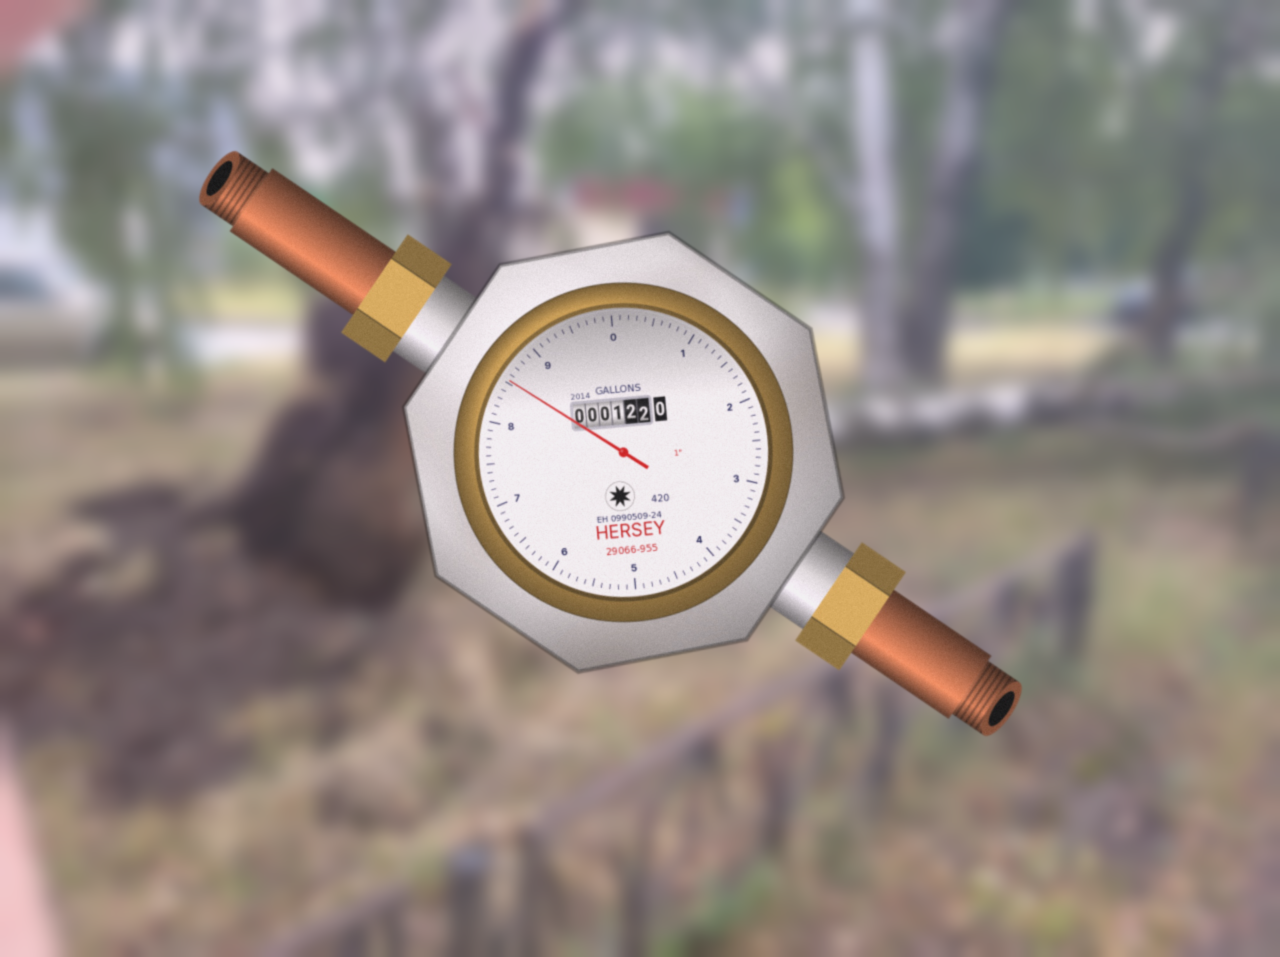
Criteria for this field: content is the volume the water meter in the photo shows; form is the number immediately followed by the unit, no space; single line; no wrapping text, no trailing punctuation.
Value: 1218.5gal
